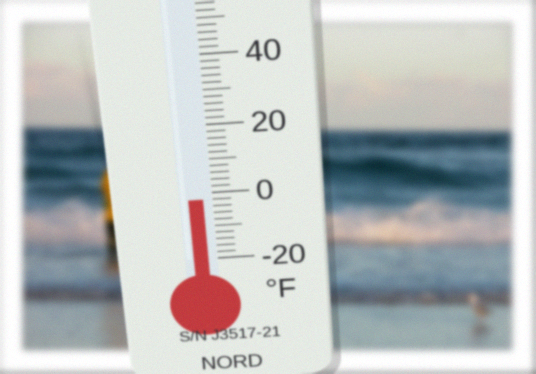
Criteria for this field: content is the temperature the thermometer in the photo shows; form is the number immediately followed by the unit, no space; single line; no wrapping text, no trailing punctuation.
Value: -2°F
